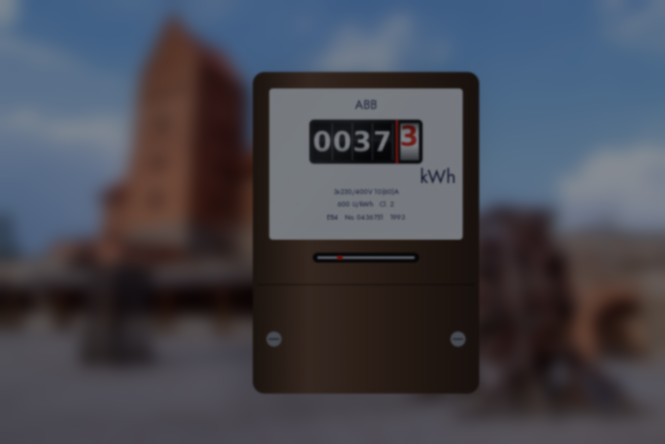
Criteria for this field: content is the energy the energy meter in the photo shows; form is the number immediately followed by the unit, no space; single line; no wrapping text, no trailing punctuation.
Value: 37.3kWh
